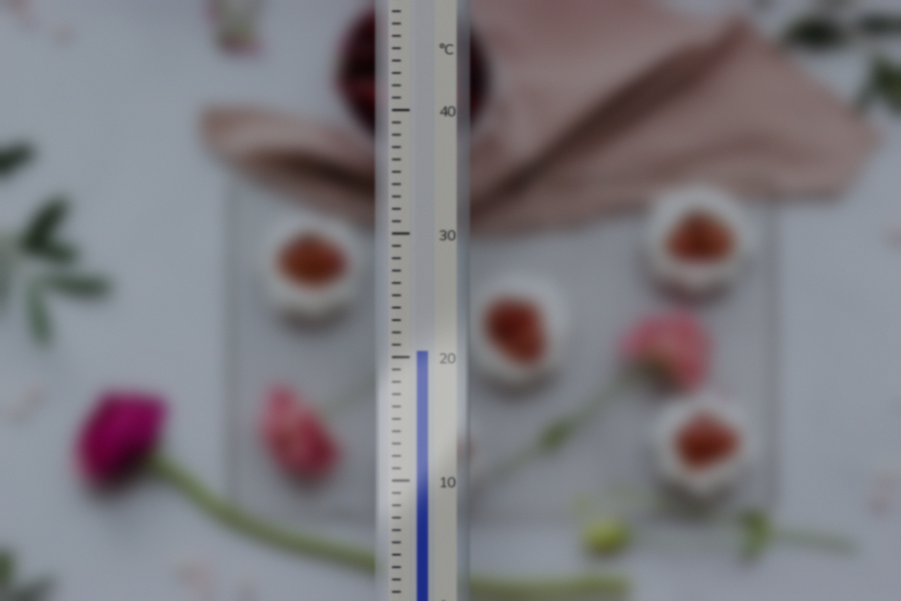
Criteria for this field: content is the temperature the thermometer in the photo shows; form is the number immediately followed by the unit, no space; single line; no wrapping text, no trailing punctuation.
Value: 20.5°C
